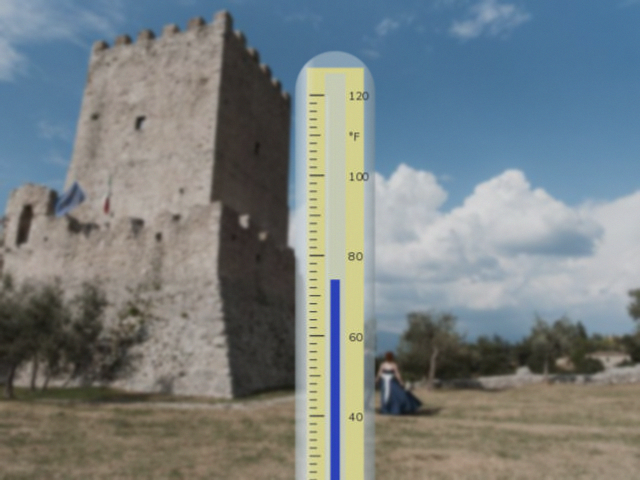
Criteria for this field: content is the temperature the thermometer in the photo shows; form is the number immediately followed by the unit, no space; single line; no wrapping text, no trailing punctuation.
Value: 74°F
